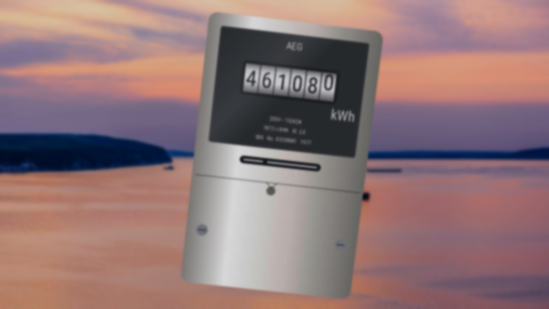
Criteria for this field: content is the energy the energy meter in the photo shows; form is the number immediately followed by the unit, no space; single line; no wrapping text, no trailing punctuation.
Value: 461080kWh
